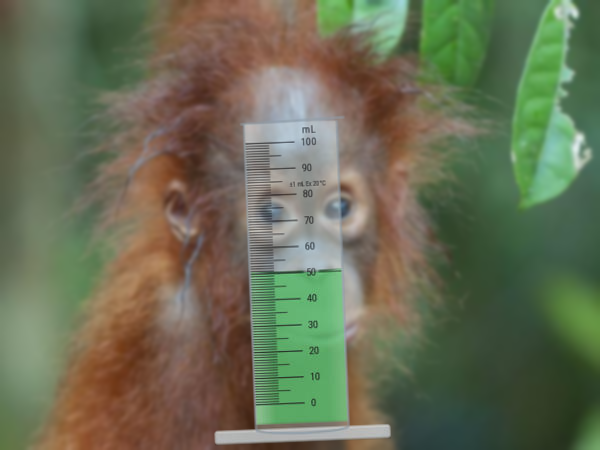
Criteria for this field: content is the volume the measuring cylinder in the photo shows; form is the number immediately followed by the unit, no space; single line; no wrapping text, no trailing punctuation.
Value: 50mL
